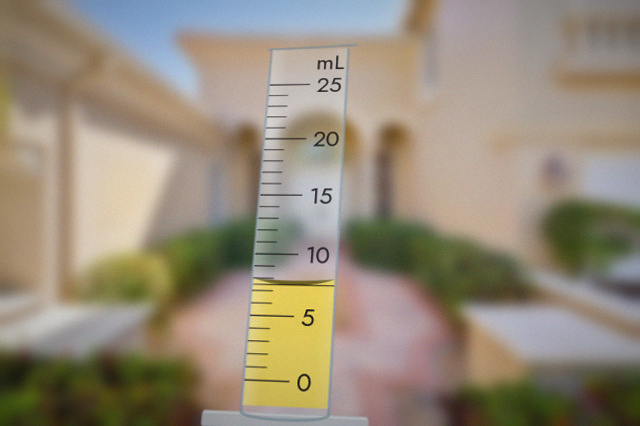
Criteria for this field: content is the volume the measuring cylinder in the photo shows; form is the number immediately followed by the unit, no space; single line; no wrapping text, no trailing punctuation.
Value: 7.5mL
